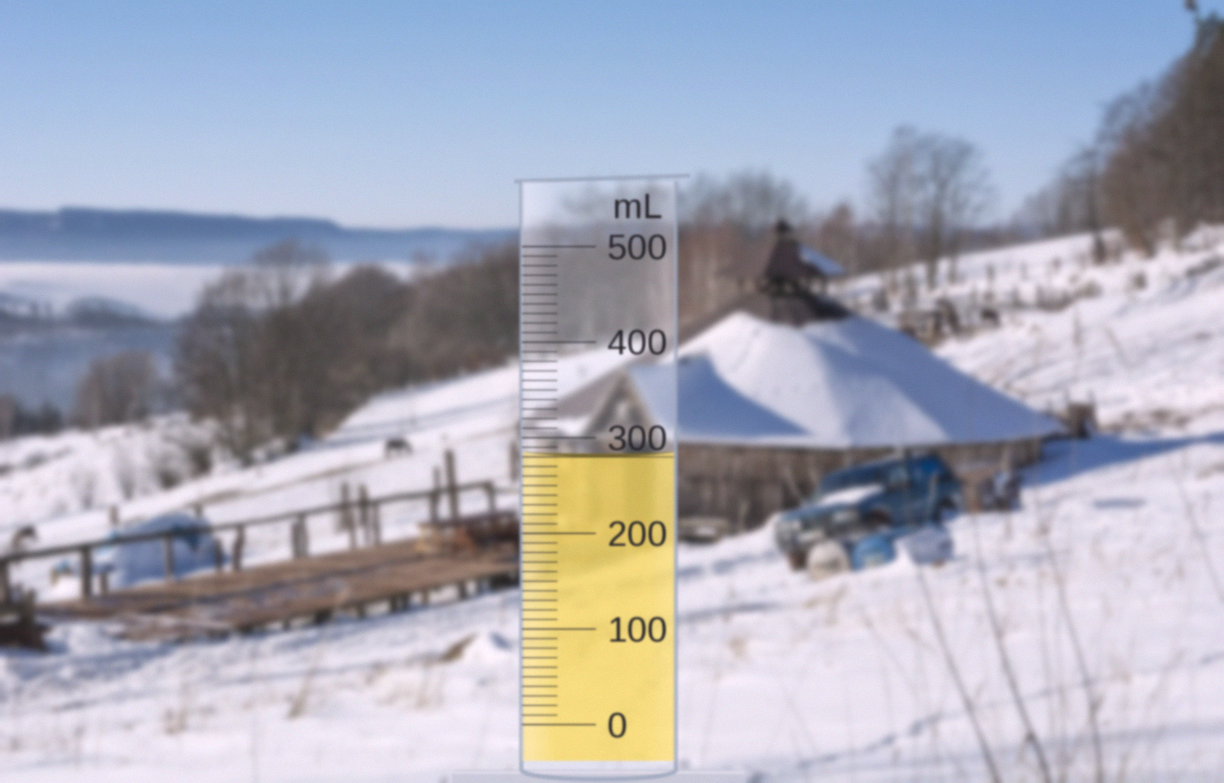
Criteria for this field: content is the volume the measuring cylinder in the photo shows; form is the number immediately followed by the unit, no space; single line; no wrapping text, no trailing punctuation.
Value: 280mL
